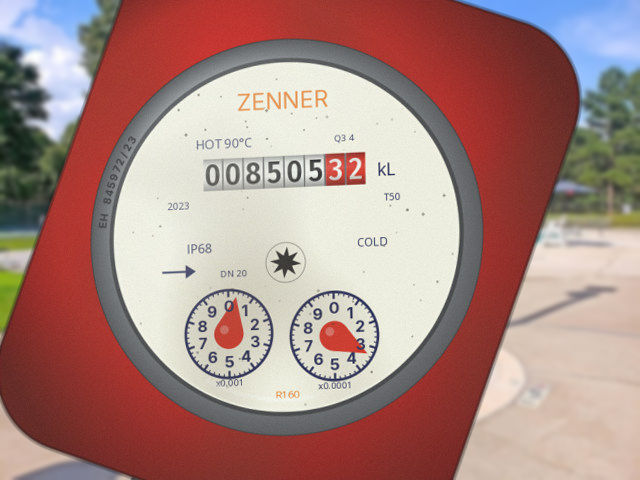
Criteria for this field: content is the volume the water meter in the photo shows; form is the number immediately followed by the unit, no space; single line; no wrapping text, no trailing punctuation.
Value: 8505.3203kL
